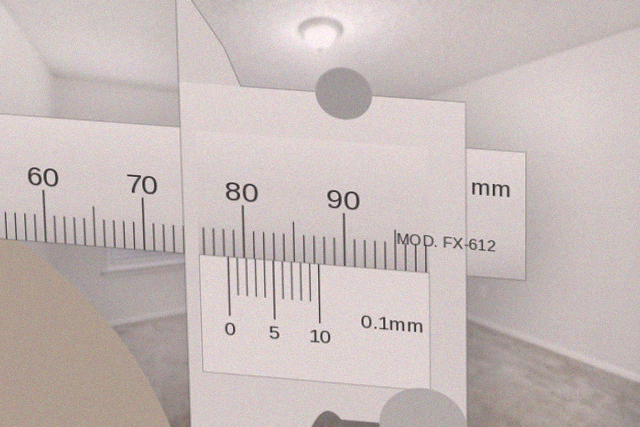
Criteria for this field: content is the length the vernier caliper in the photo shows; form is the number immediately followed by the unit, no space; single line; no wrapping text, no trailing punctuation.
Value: 78.4mm
